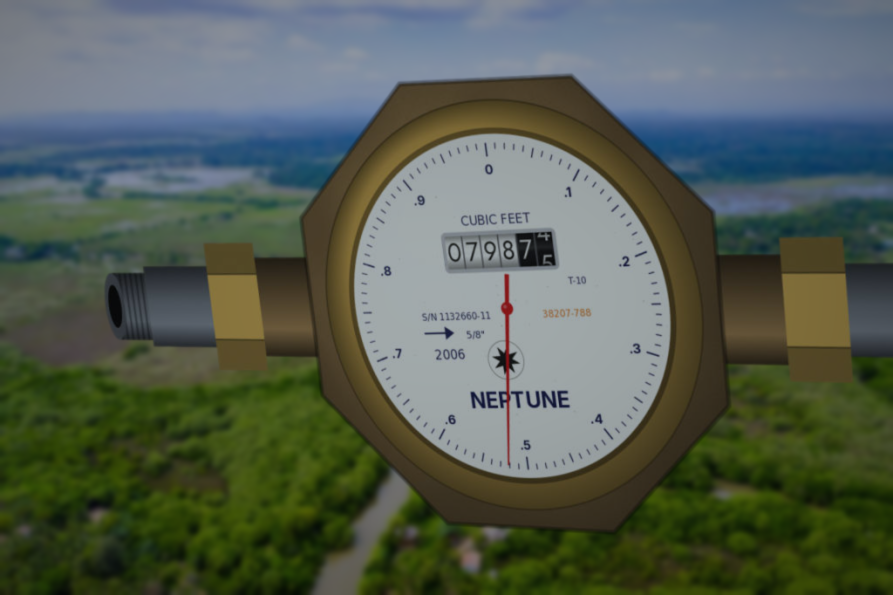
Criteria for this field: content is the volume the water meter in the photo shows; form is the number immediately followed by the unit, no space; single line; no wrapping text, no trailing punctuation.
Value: 79874.52ft³
